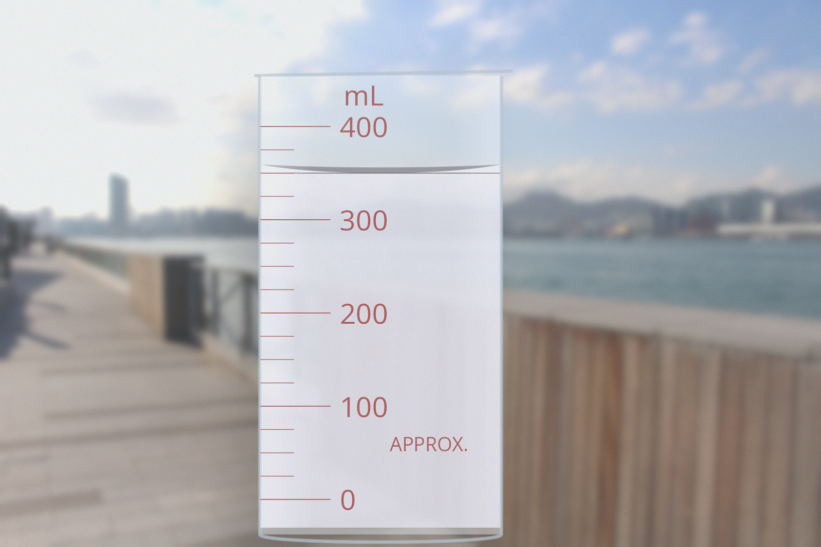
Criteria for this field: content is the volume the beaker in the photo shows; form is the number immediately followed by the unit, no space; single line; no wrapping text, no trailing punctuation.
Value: 350mL
